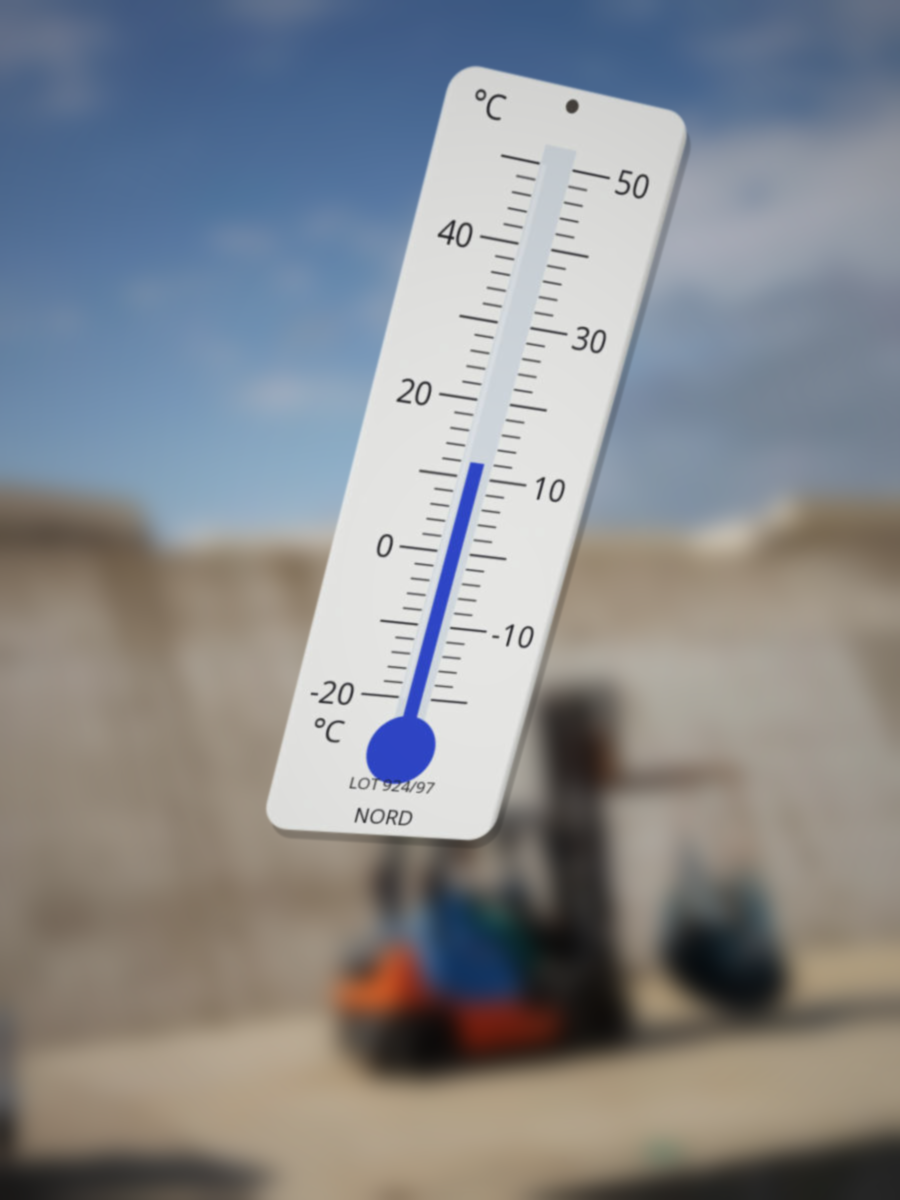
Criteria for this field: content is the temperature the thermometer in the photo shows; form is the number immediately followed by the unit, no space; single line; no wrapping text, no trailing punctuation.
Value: 12°C
